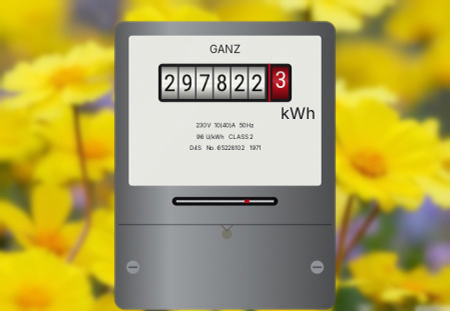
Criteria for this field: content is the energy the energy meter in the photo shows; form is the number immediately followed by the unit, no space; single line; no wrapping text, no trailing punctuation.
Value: 297822.3kWh
